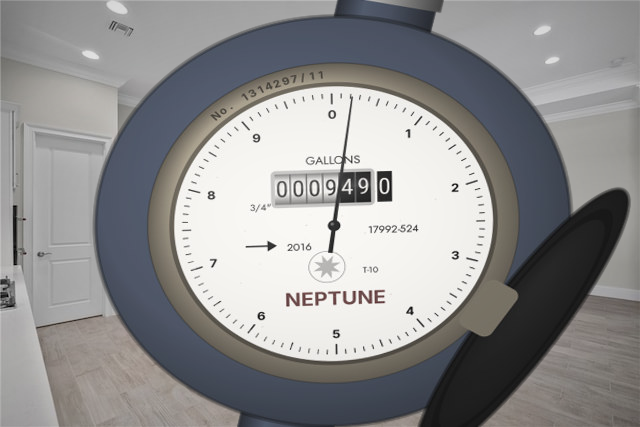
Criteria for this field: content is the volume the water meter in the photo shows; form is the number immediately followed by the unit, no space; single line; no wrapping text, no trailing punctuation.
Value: 9490.2gal
